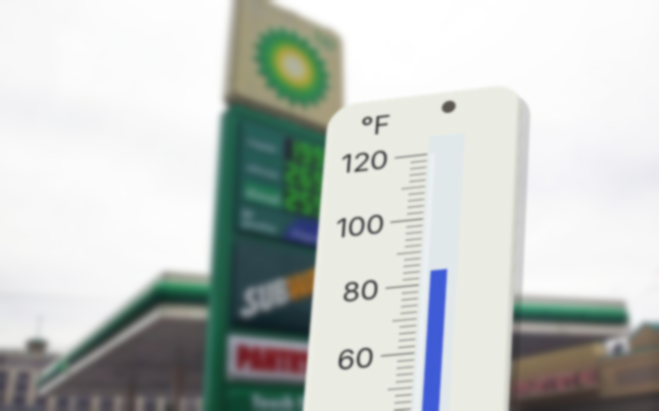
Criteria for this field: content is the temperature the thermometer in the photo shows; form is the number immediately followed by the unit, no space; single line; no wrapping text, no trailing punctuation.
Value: 84°F
